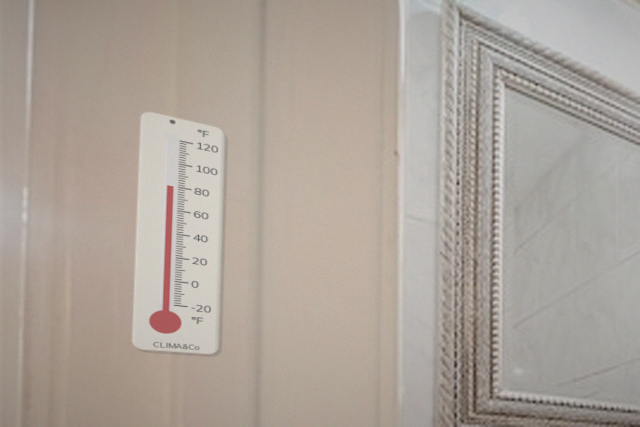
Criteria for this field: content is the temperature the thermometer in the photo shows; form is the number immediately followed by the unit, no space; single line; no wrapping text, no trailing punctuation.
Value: 80°F
